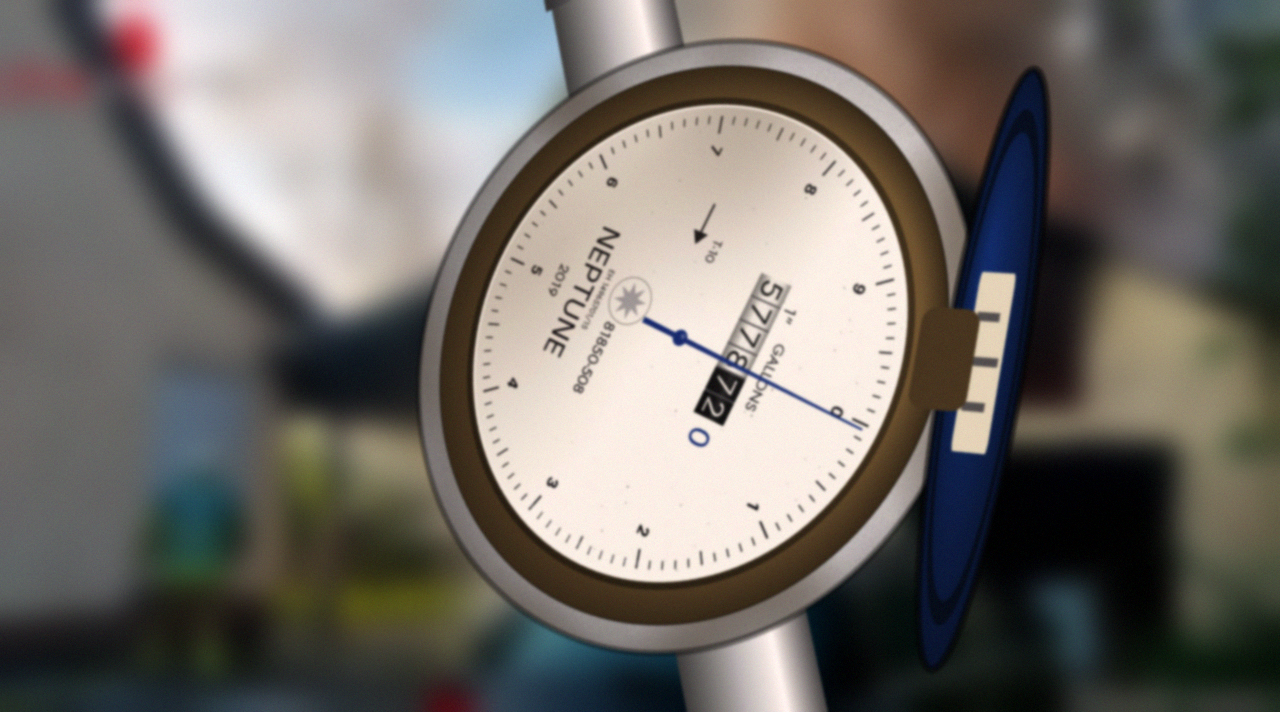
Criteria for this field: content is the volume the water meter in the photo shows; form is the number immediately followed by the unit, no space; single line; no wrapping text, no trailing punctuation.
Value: 5778720.0gal
